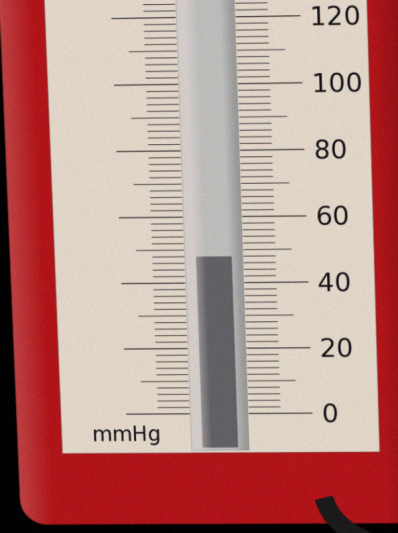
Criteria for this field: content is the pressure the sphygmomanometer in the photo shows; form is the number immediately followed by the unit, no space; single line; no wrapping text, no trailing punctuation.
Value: 48mmHg
